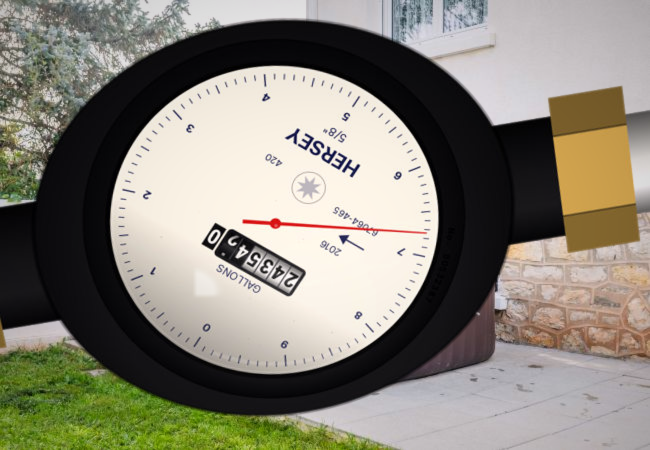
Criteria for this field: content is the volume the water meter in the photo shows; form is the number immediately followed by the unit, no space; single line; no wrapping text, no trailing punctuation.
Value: 2435416.7gal
